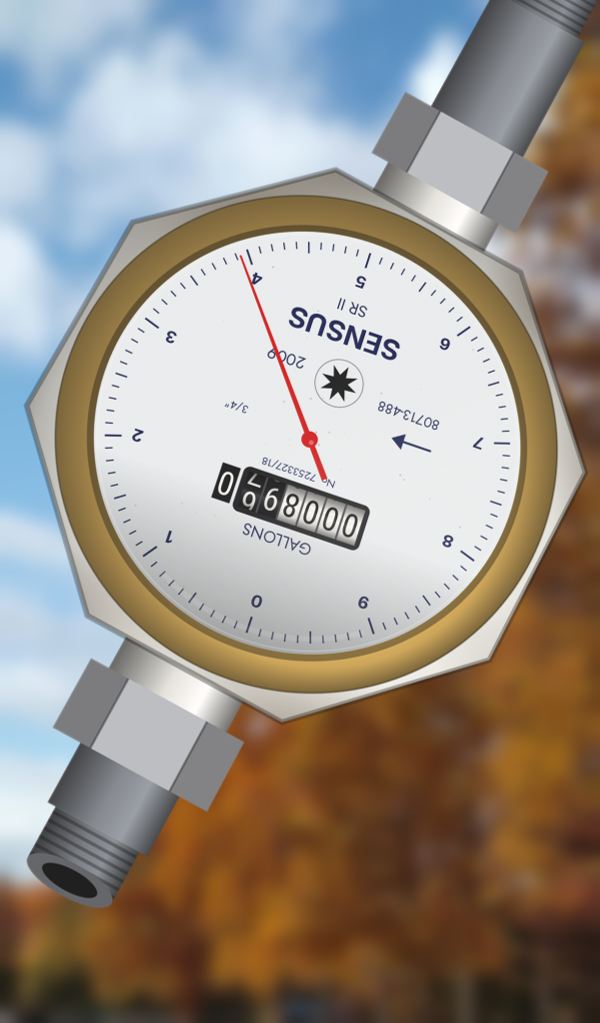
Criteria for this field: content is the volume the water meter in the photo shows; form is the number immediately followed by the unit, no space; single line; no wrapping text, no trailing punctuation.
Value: 8963.9gal
